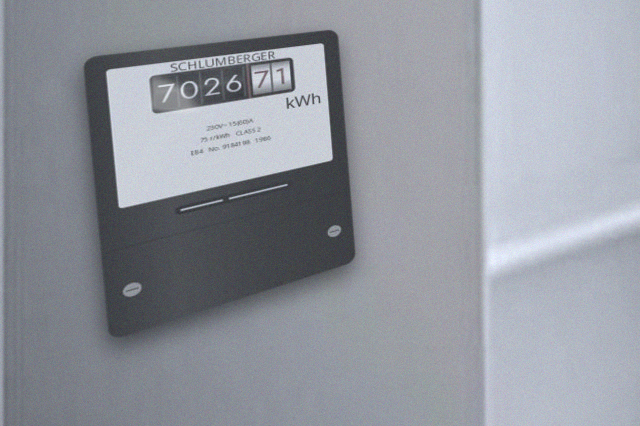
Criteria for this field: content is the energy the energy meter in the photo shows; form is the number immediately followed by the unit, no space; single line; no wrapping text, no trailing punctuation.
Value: 7026.71kWh
